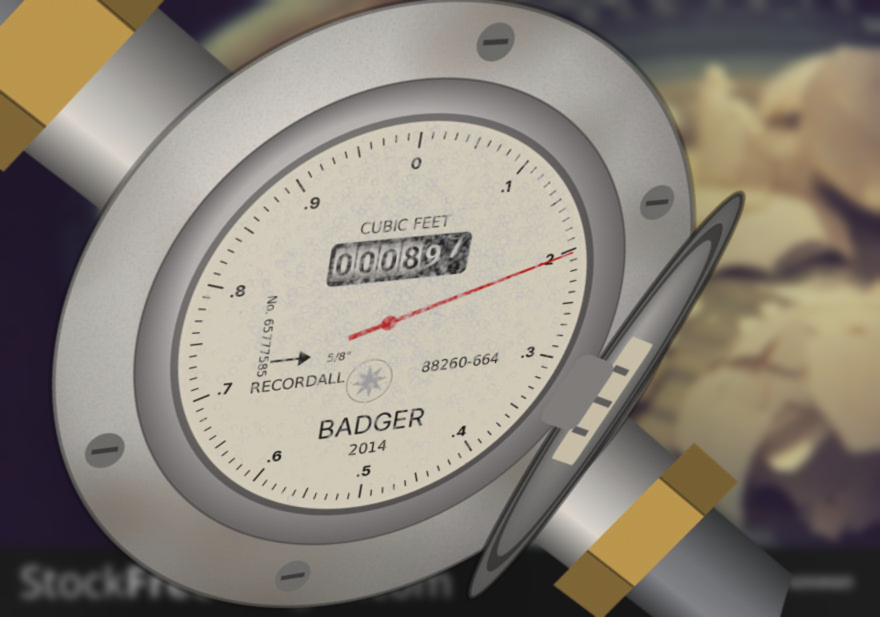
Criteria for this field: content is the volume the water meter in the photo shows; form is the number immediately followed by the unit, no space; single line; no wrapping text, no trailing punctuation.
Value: 897.20ft³
